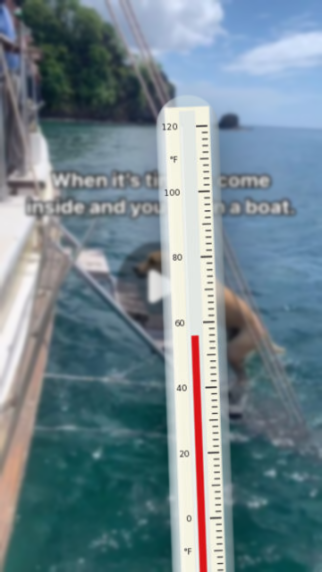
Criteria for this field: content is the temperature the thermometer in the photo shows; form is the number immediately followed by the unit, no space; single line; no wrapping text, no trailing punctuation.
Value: 56°F
